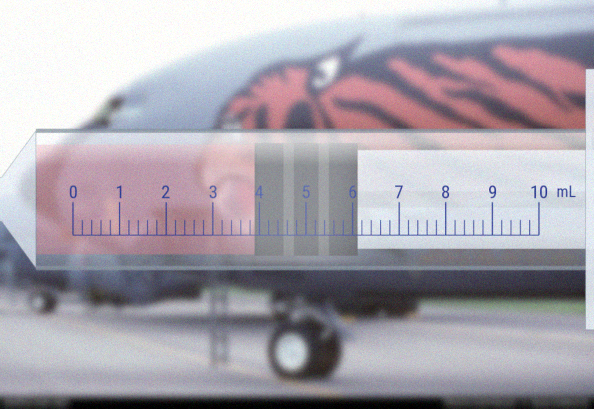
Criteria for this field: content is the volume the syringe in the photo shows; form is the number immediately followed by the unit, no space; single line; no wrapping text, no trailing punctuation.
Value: 3.9mL
